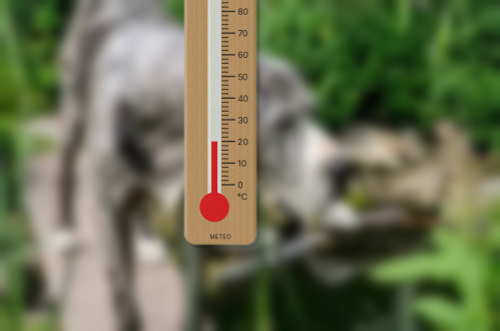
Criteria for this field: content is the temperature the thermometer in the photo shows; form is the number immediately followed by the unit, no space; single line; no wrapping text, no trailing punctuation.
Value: 20°C
